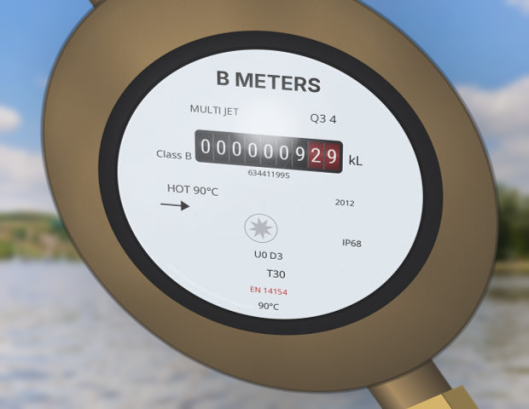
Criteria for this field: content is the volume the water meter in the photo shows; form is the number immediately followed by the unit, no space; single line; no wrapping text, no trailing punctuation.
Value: 9.29kL
